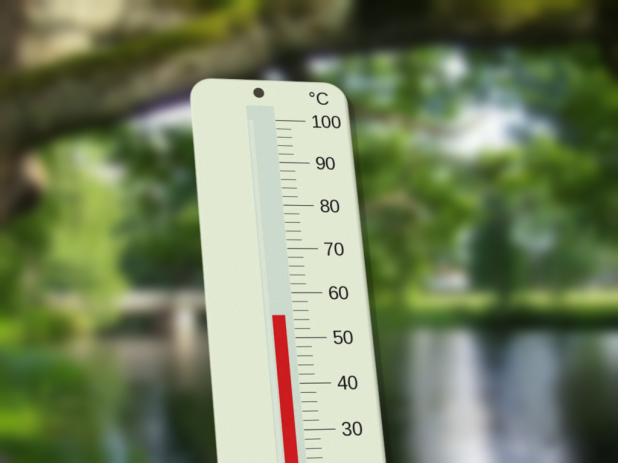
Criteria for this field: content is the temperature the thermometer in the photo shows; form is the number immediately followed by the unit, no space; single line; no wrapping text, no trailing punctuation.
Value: 55°C
